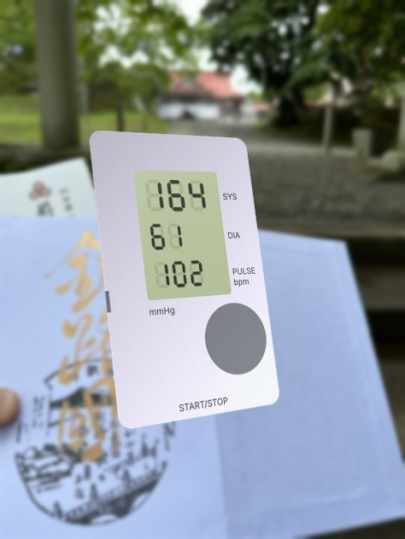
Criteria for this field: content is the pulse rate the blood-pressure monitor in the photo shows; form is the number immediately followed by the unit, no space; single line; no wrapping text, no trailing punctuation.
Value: 102bpm
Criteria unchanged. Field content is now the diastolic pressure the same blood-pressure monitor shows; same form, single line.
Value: 61mmHg
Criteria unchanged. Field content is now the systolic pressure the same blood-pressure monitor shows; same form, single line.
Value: 164mmHg
